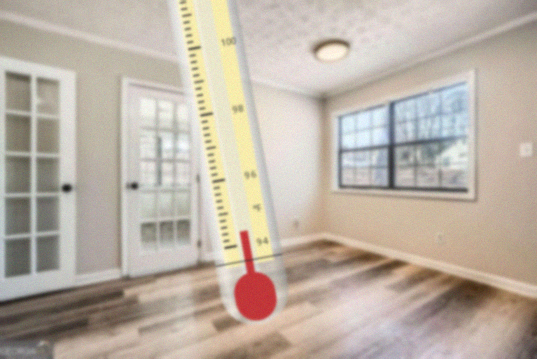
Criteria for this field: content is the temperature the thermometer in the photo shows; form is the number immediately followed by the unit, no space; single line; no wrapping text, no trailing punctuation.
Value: 94.4°F
